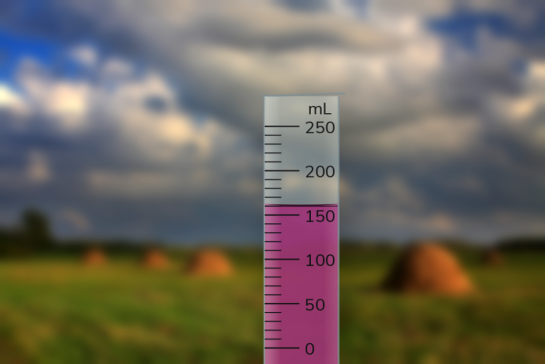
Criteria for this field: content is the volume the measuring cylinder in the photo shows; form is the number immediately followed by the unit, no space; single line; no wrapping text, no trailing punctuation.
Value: 160mL
